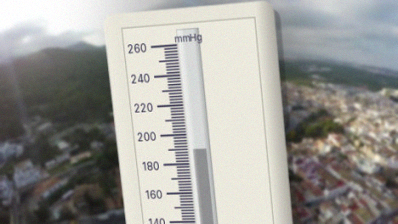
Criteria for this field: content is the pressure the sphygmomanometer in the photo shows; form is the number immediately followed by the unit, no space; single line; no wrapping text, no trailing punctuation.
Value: 190mmHg
